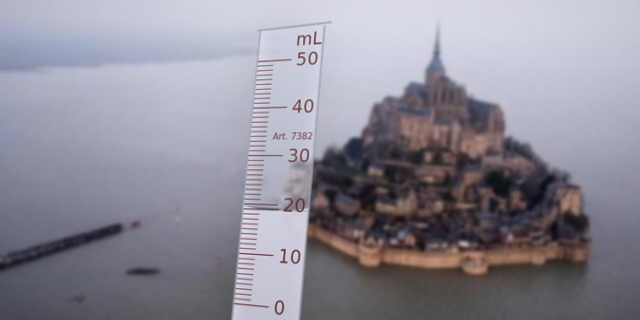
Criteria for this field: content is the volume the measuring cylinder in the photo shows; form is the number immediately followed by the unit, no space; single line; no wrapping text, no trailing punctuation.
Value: 19mL
